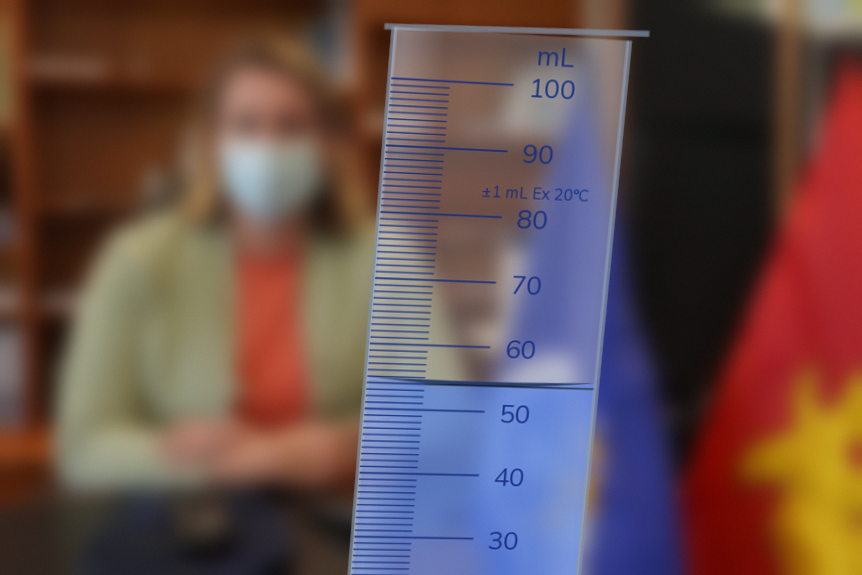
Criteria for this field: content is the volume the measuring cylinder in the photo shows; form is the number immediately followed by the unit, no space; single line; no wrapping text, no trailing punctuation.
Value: 54mL
